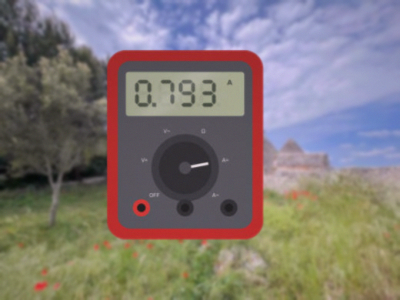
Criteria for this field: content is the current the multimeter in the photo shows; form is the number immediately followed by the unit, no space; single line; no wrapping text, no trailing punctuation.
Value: 0.793A
